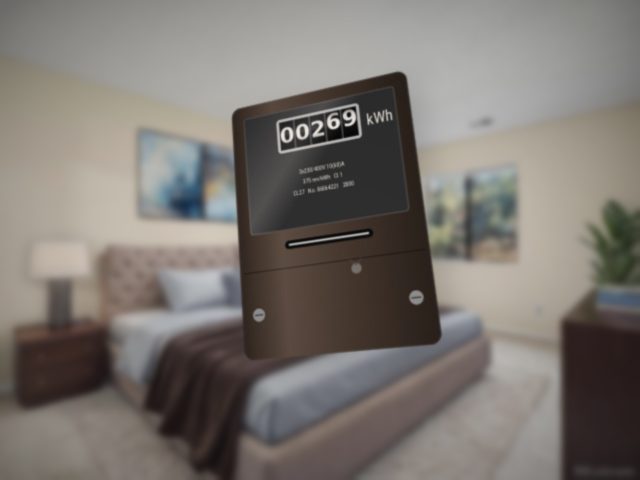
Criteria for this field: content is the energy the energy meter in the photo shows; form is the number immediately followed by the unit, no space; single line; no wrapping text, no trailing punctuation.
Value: 269kWh
